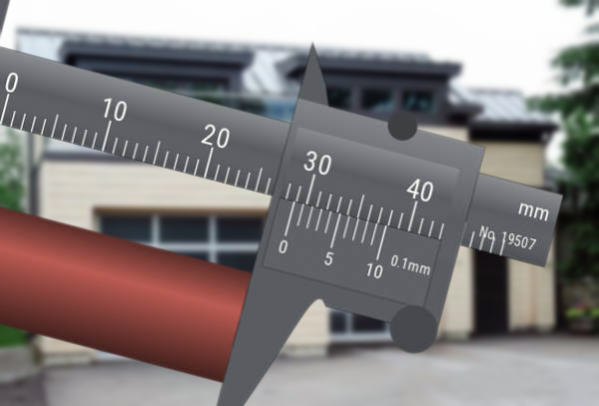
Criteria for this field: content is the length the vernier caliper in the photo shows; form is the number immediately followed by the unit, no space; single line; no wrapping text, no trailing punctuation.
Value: 28.8mm
